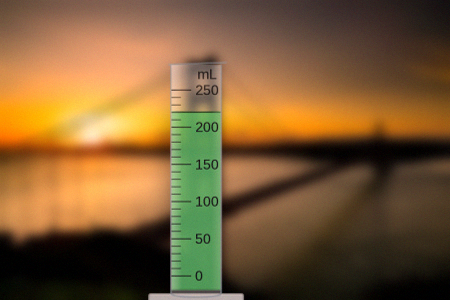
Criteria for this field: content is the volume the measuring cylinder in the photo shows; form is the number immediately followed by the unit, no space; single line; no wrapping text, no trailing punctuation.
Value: 220mL
